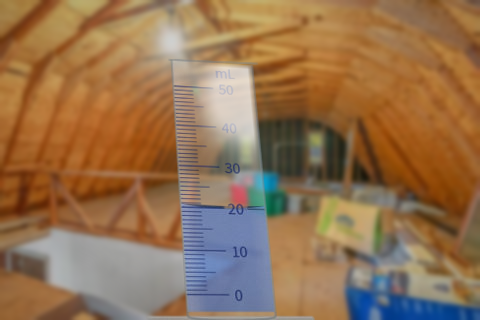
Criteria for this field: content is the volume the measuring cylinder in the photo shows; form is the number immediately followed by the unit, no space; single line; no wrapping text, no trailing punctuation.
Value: 20mL
